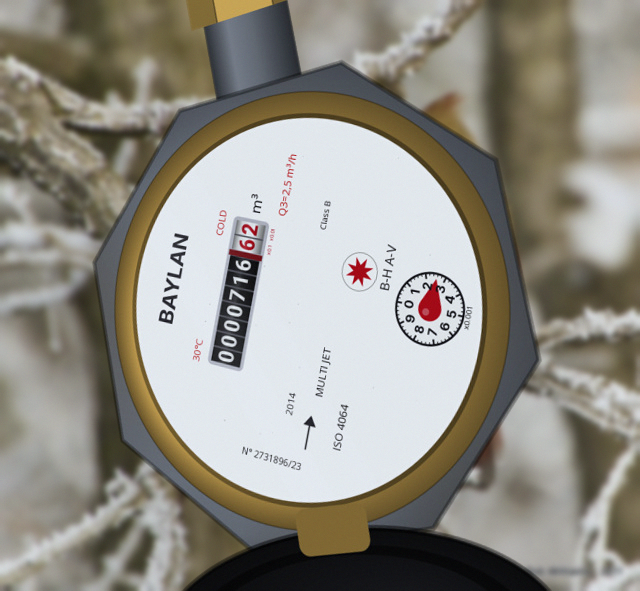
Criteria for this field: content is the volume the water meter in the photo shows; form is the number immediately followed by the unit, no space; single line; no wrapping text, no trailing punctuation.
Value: 716.622m³
